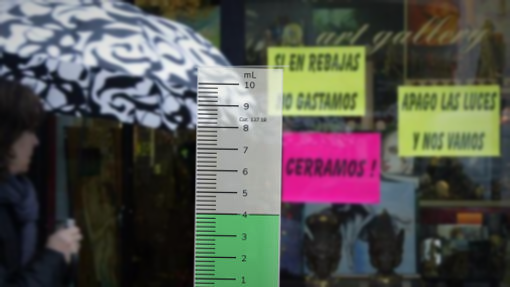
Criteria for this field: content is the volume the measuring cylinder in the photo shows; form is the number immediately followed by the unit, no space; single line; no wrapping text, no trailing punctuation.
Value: 4mL
